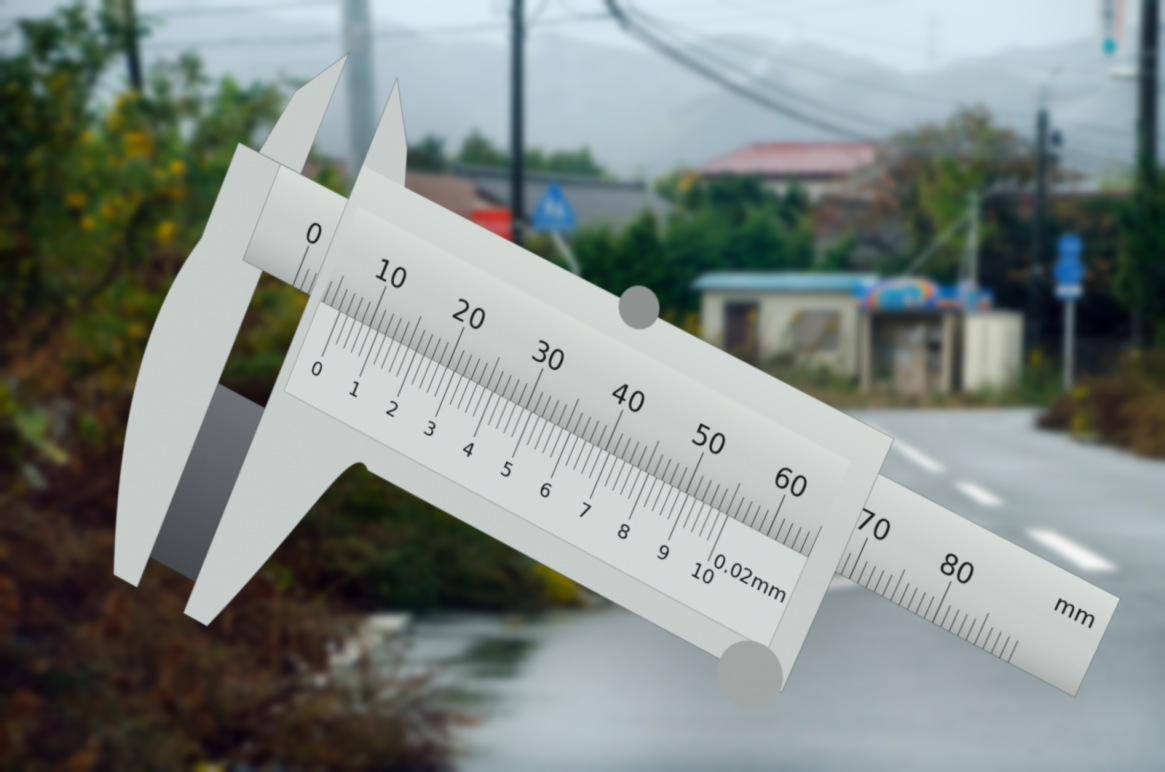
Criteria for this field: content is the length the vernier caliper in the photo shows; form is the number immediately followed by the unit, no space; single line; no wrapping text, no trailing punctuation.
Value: 6.2mm
